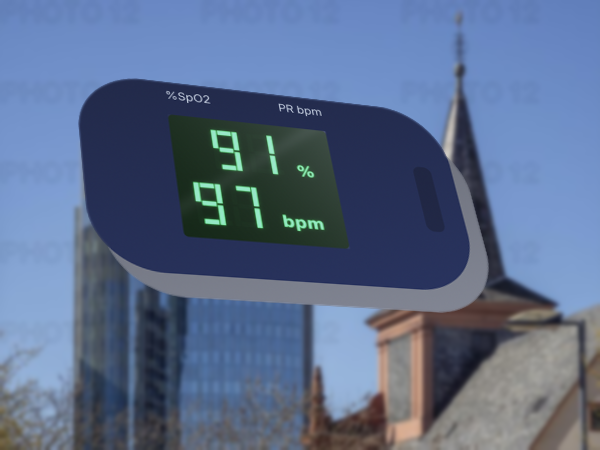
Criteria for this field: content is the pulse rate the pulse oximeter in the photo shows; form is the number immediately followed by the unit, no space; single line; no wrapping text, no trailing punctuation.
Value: 97bpm
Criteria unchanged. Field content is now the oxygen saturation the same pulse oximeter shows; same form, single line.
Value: 91%
